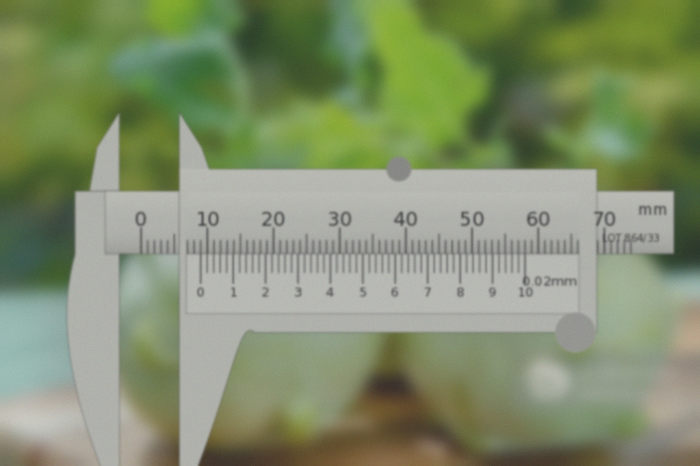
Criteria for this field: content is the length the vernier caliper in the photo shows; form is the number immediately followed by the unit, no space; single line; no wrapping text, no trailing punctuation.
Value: 9.0mm
